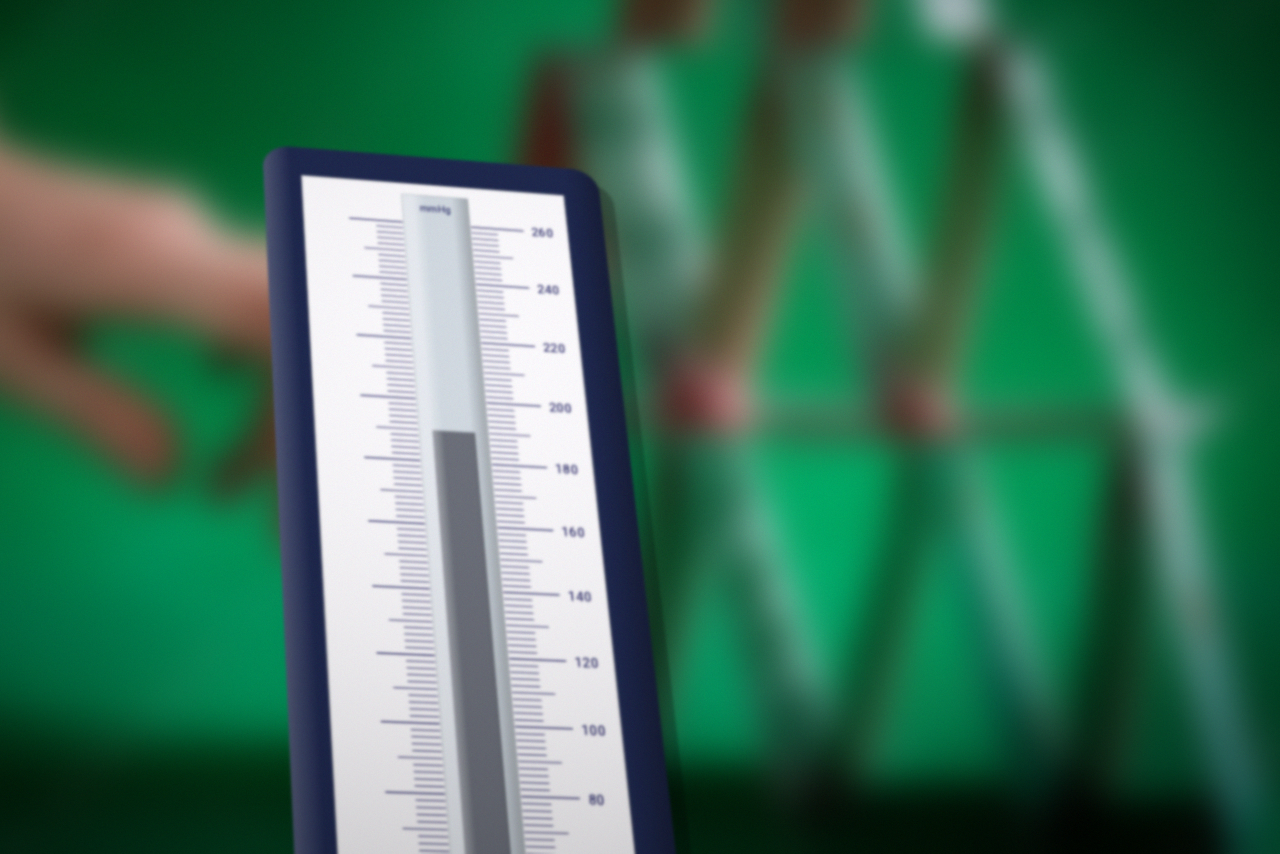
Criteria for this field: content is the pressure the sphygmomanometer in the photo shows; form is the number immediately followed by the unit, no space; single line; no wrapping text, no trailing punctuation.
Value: 190mmHg
